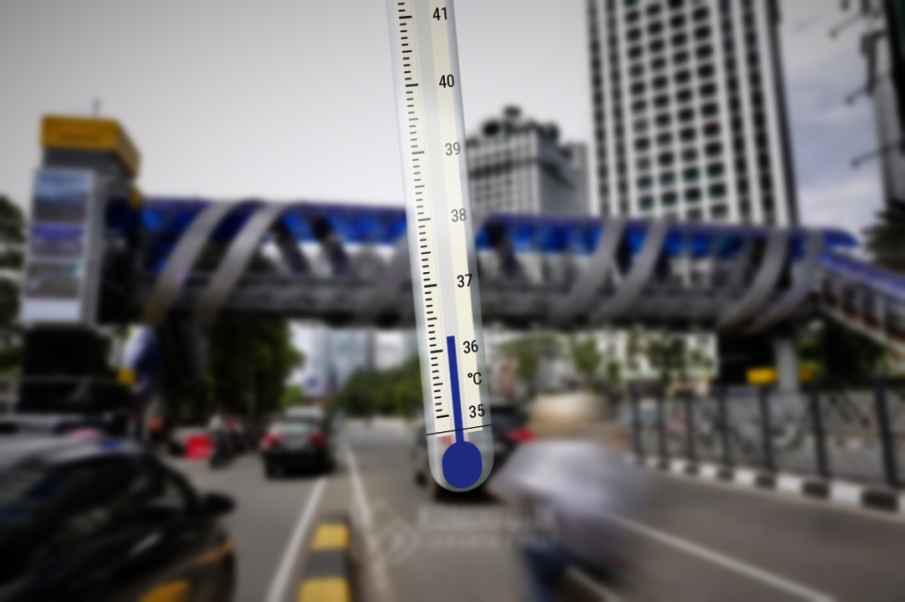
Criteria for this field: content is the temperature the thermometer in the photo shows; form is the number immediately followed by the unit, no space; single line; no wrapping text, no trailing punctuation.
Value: 36.2°C
